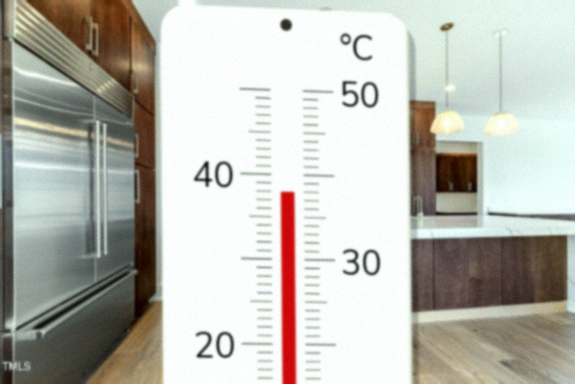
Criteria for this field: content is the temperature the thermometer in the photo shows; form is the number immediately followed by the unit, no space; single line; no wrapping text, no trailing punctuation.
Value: 38°C
